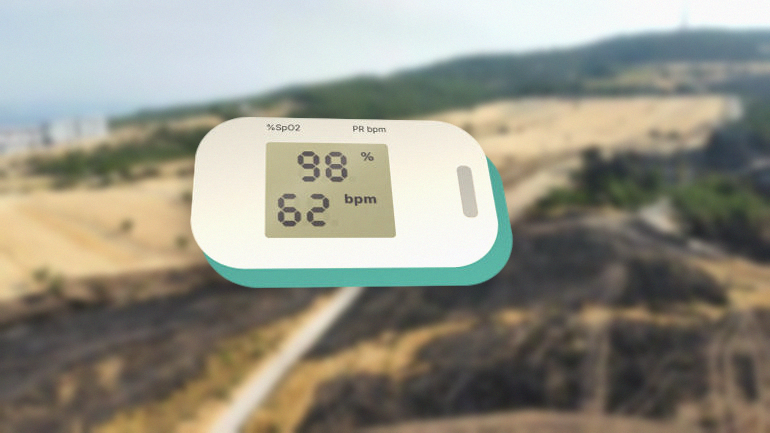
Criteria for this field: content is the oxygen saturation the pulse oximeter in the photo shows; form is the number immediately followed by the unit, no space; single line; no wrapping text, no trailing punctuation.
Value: 98%
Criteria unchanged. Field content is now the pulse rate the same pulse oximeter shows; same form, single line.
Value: 62bpm
